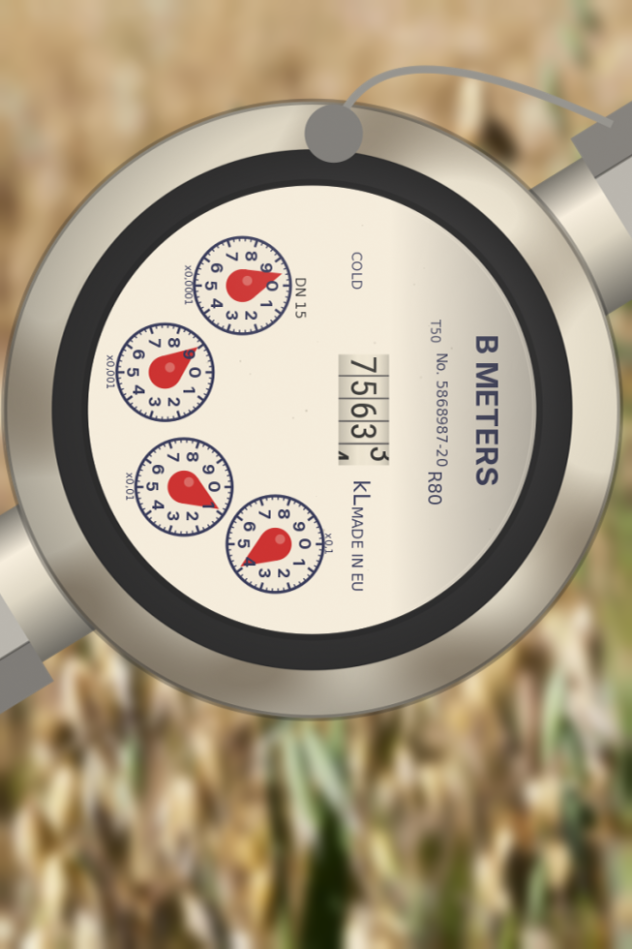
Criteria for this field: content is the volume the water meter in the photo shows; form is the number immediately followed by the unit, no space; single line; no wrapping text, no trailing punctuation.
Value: 75633.4089kL
